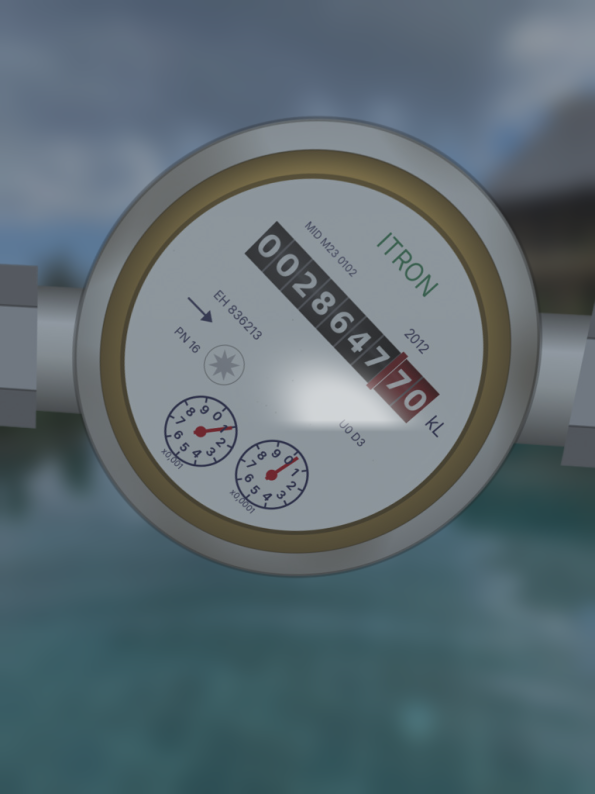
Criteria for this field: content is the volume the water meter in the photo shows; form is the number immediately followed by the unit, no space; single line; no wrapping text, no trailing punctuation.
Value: 28647.7010kL
